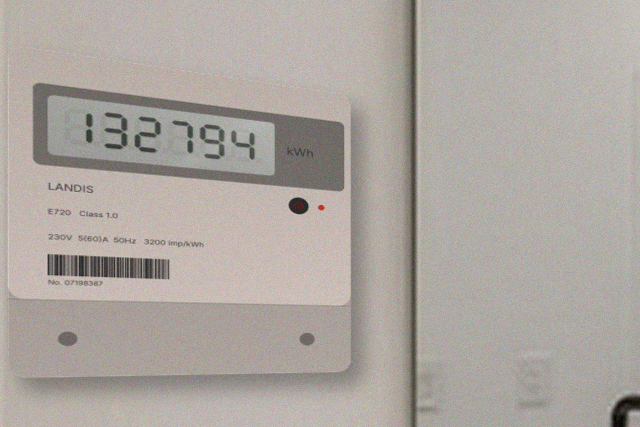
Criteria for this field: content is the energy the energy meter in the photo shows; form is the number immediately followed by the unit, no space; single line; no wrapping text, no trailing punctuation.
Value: 132794kWh
